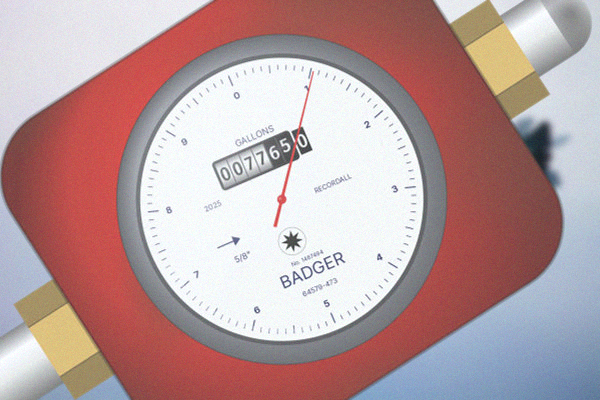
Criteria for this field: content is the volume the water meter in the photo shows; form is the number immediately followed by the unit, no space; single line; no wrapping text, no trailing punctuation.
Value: 77651.0gal
